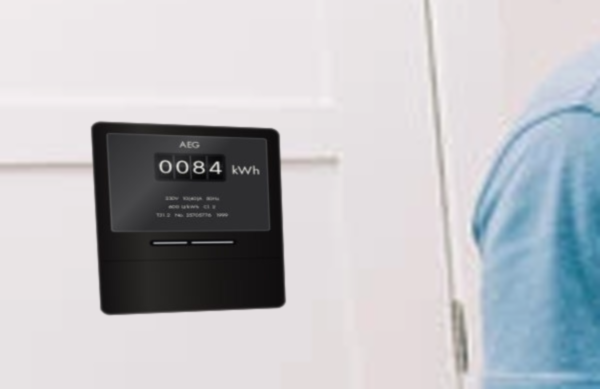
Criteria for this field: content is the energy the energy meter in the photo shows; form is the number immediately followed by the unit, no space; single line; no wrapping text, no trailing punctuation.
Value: 84kWh
